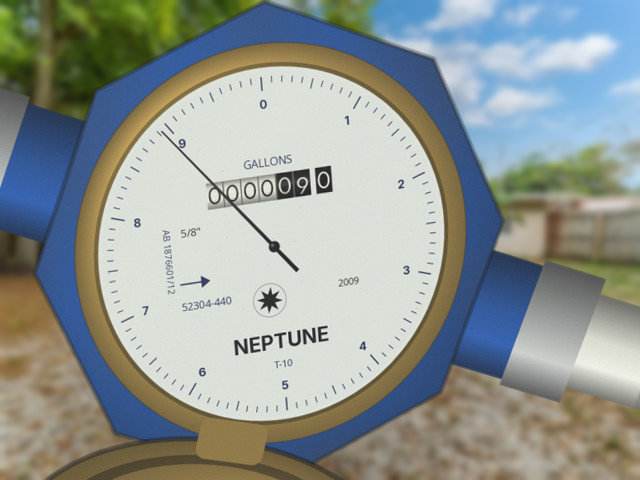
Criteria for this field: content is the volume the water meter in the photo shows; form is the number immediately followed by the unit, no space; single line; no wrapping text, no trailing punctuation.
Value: 88.9gal
